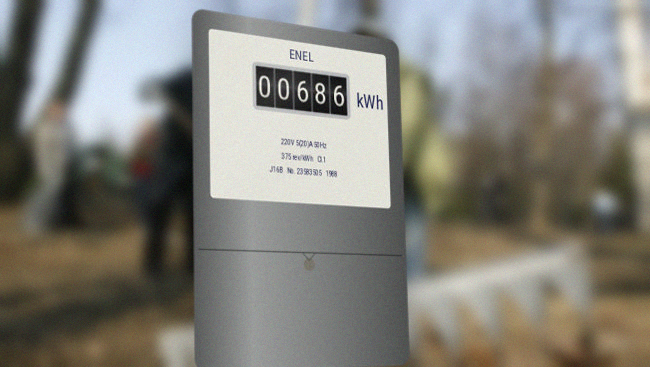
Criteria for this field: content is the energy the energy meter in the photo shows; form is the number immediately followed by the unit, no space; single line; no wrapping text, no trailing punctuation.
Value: 686kWh
